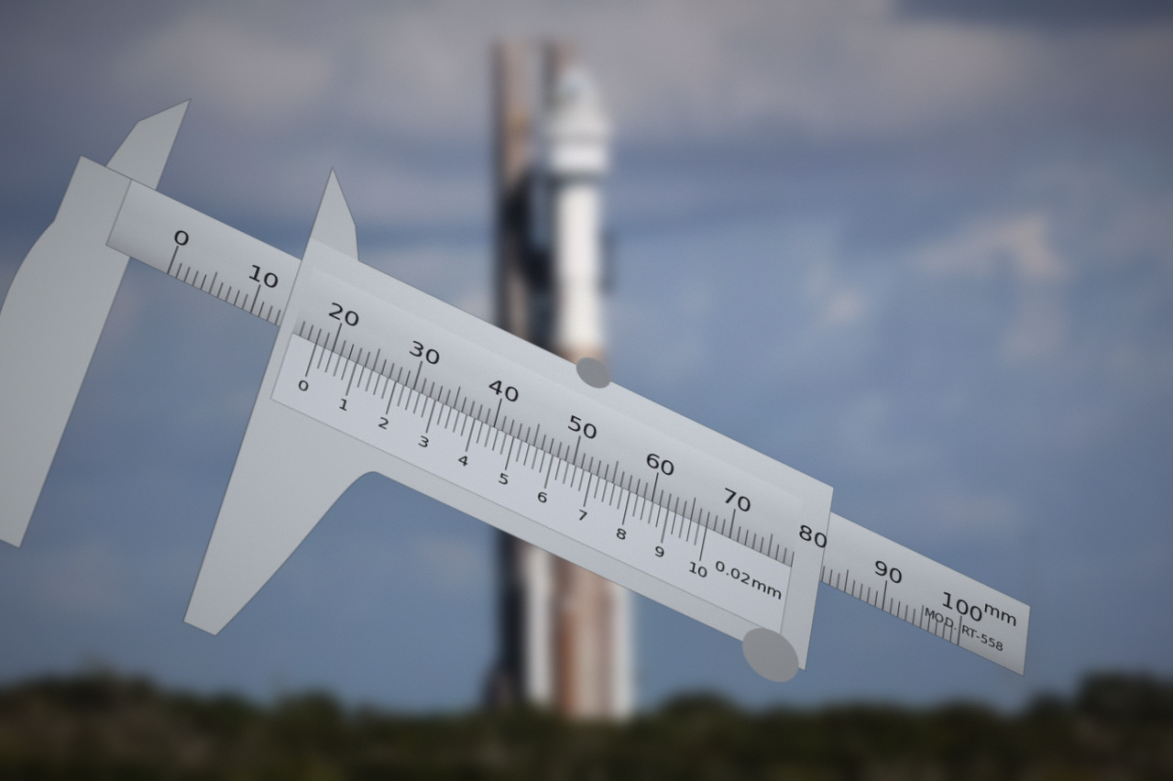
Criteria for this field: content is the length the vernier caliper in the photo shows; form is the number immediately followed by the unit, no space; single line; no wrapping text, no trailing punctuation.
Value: 18.0mm
